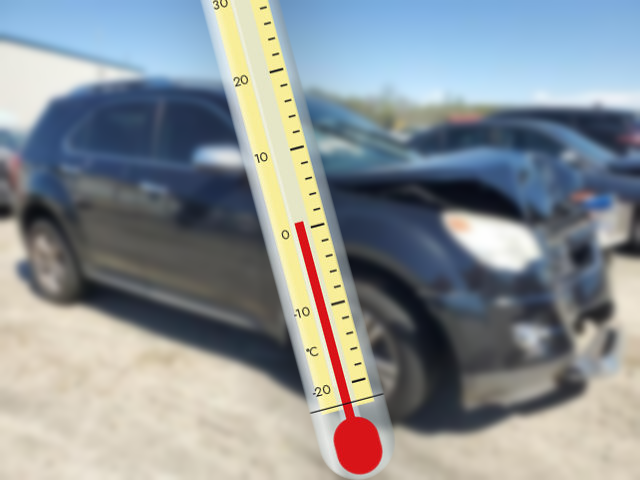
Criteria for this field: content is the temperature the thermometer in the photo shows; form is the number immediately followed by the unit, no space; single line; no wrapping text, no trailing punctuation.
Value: 1°C
